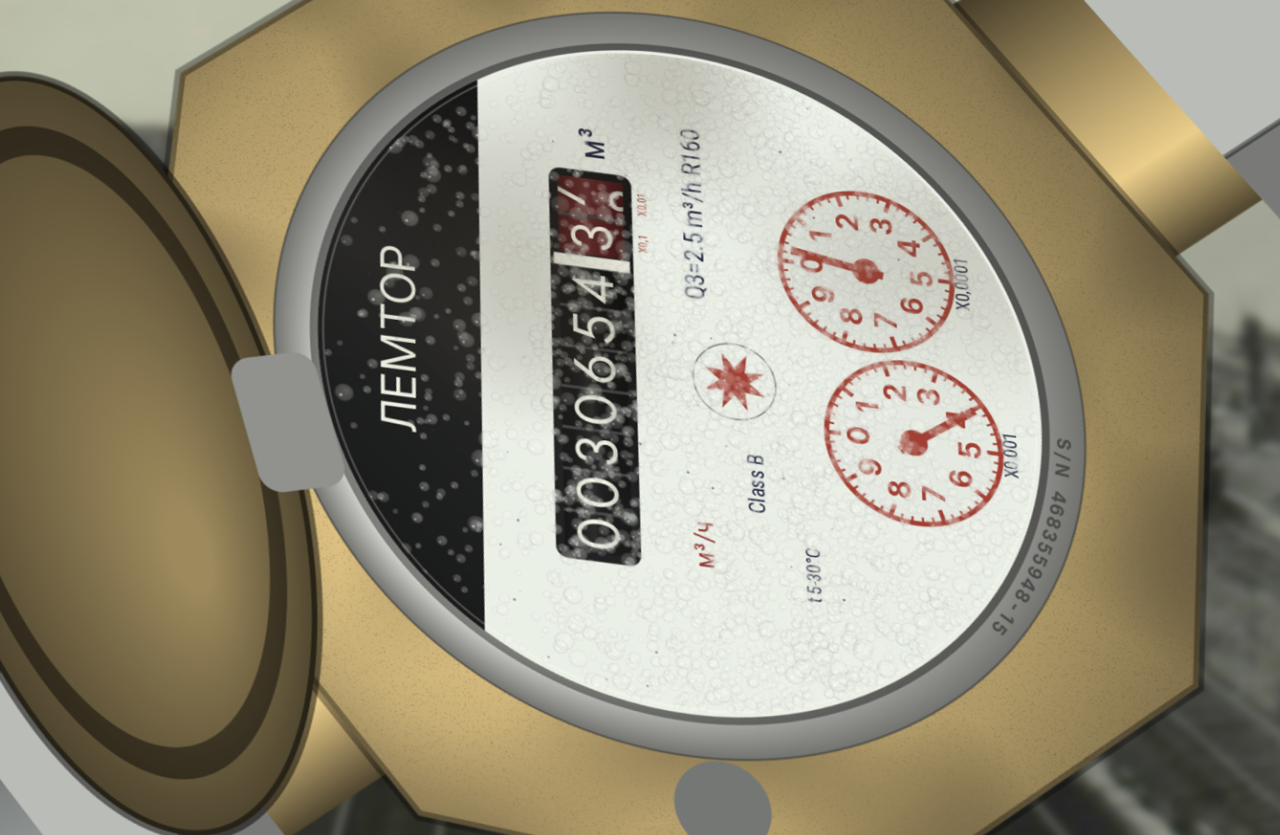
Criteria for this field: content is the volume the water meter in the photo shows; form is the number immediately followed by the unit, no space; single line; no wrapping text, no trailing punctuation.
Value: 30654.3740m³
